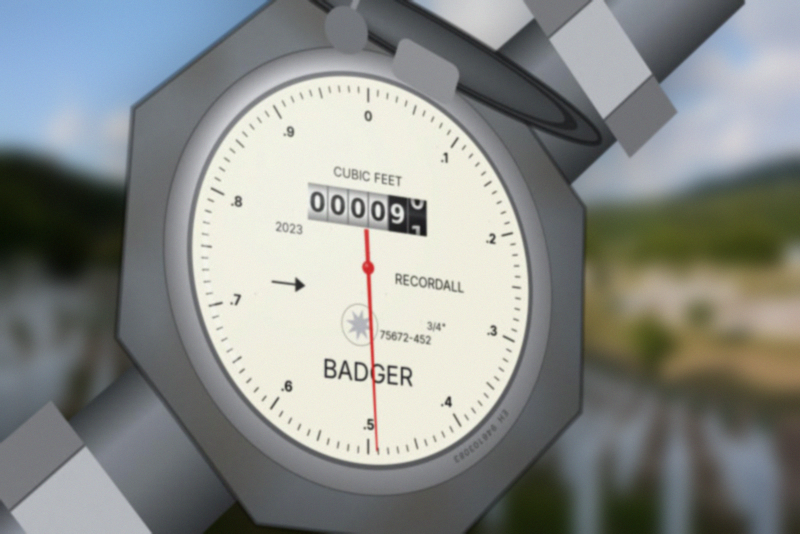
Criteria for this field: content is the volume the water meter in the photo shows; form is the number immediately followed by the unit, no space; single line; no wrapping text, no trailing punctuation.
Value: 90.49ft³
